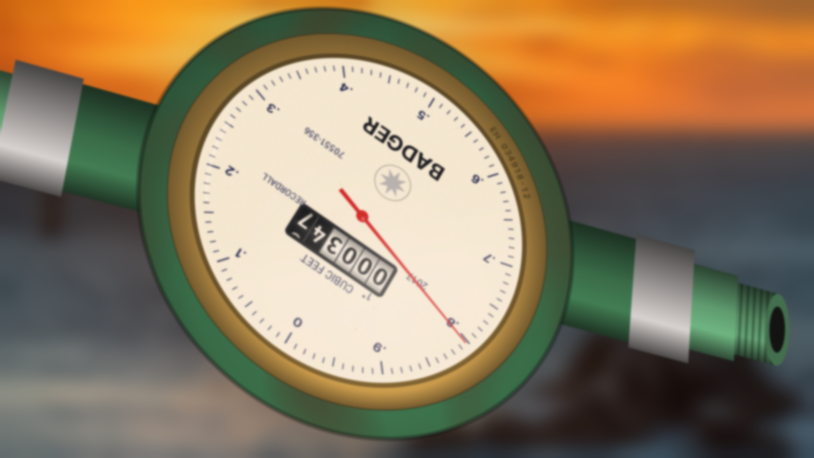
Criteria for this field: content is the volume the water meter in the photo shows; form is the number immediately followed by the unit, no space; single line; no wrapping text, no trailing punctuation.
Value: 346.80ft³
